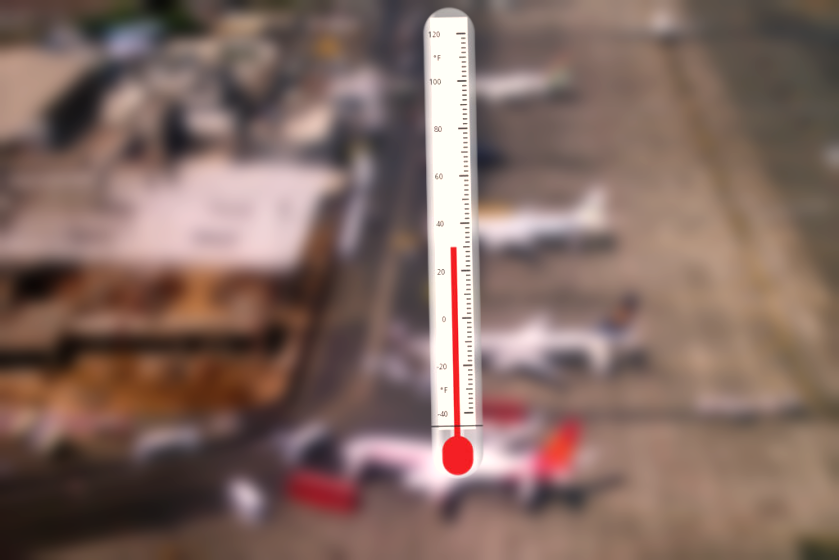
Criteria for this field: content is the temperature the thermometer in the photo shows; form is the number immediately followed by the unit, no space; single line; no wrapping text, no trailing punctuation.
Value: 30°F
